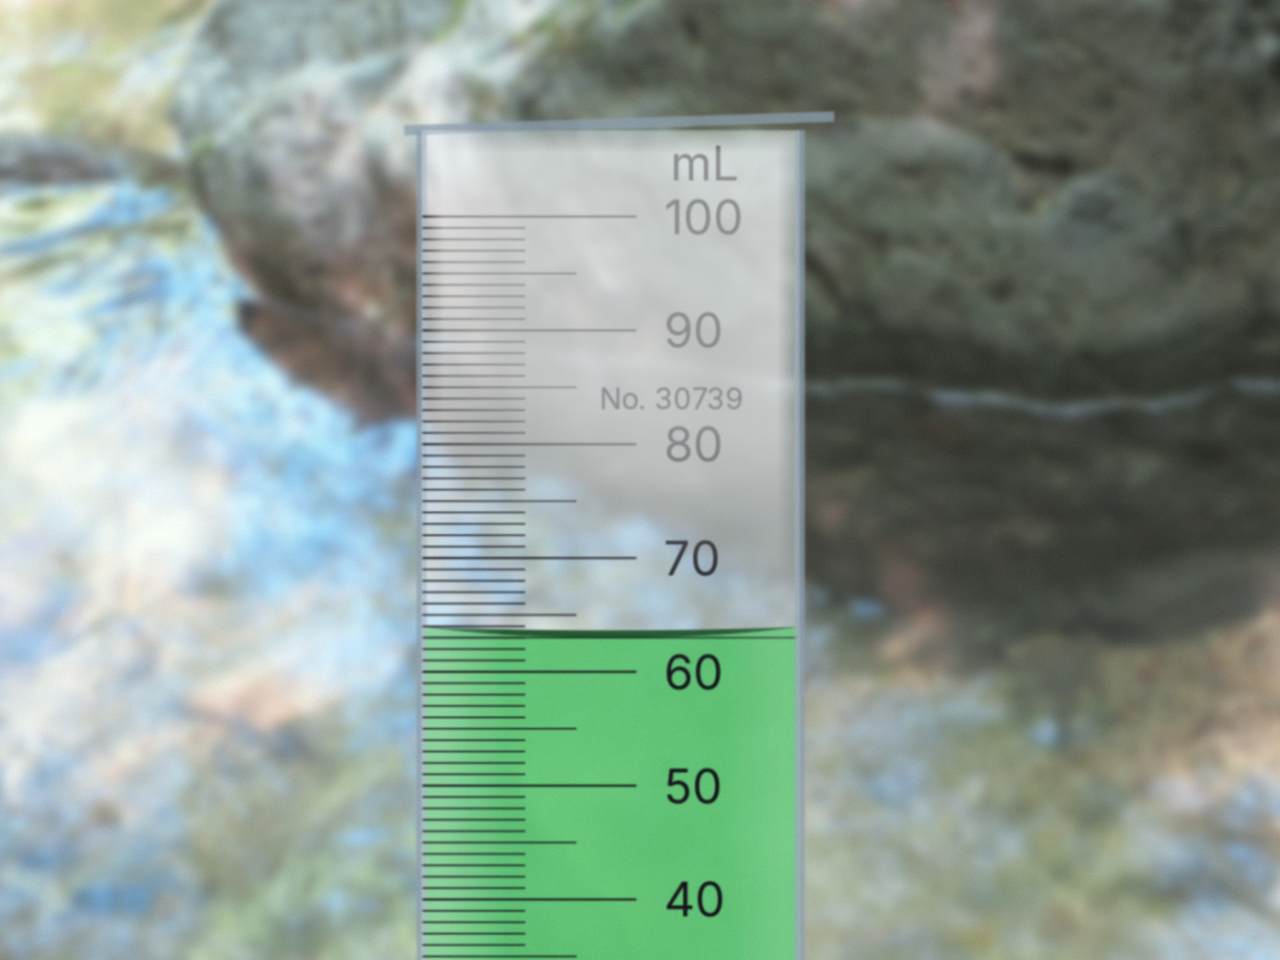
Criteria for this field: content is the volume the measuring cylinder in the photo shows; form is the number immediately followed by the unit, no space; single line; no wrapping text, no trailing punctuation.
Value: 63mL
